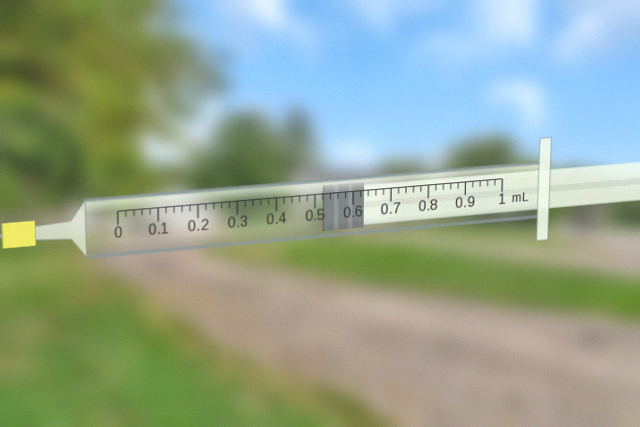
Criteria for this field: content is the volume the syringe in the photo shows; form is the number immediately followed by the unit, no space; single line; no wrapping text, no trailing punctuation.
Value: 0.52mL
